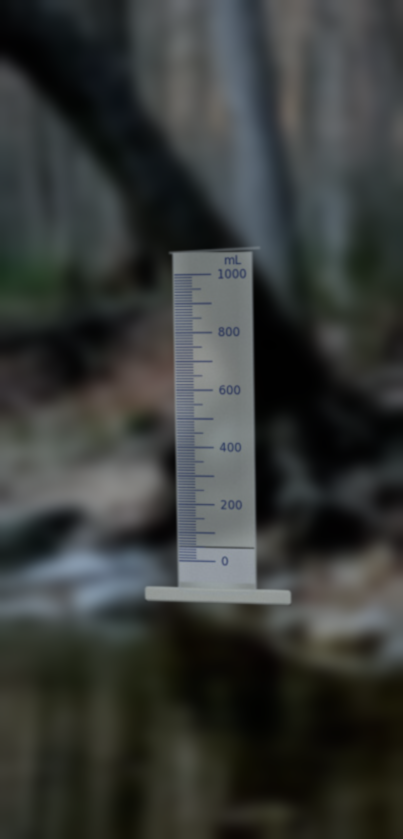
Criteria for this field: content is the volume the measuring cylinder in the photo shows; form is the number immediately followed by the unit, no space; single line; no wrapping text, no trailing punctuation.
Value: 50mL
